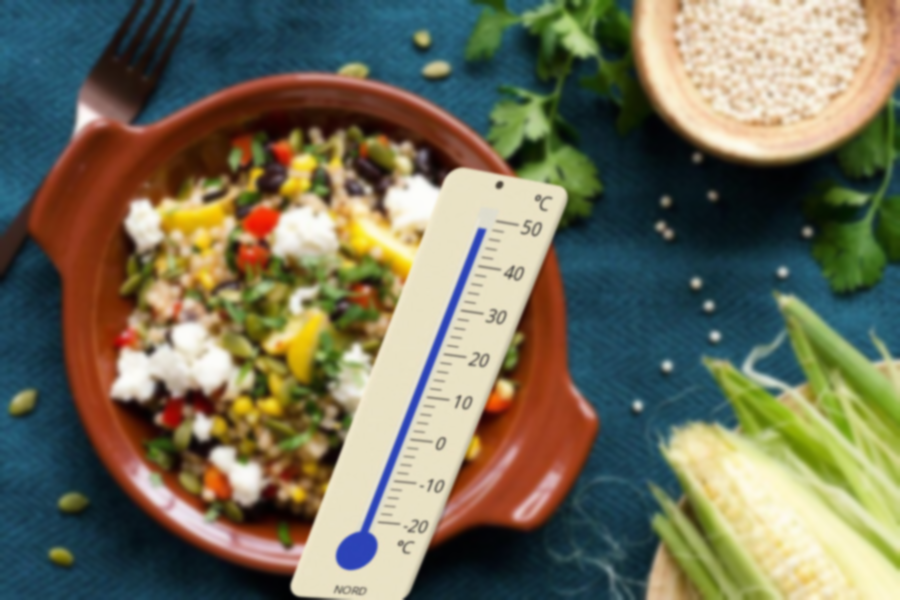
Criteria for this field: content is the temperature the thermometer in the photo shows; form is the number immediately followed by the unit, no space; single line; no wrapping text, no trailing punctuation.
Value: 48°C
